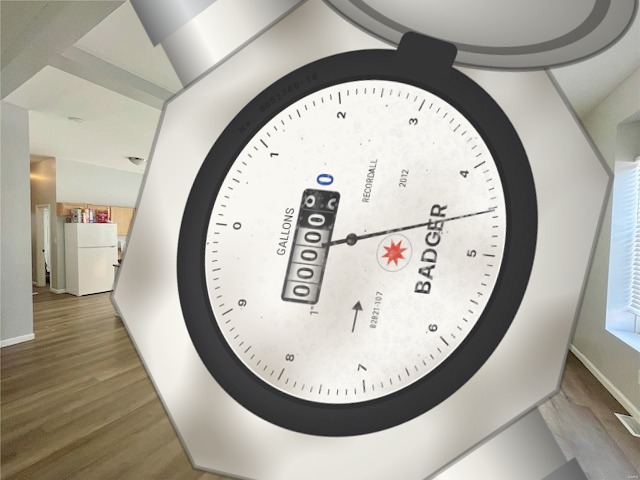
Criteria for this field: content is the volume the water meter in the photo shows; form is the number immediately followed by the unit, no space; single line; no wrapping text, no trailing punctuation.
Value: 84.5gal
